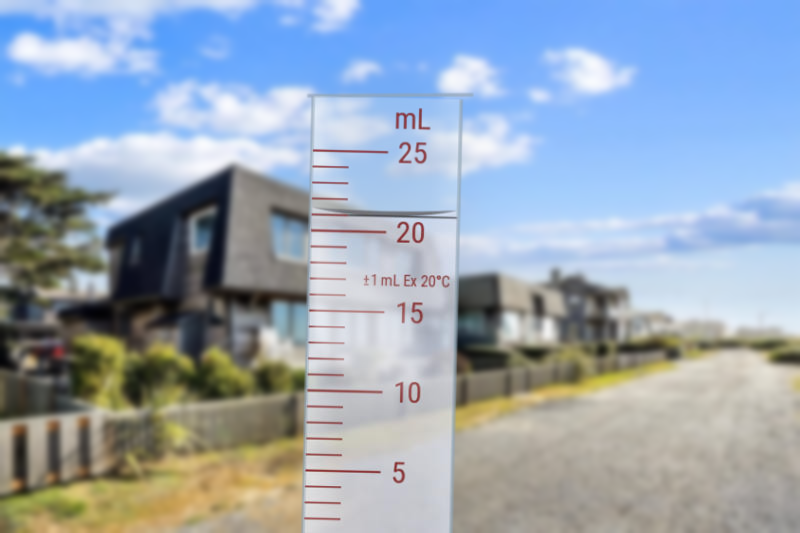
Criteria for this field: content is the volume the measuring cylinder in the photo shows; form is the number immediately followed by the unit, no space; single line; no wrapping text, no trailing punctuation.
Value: 21mL
